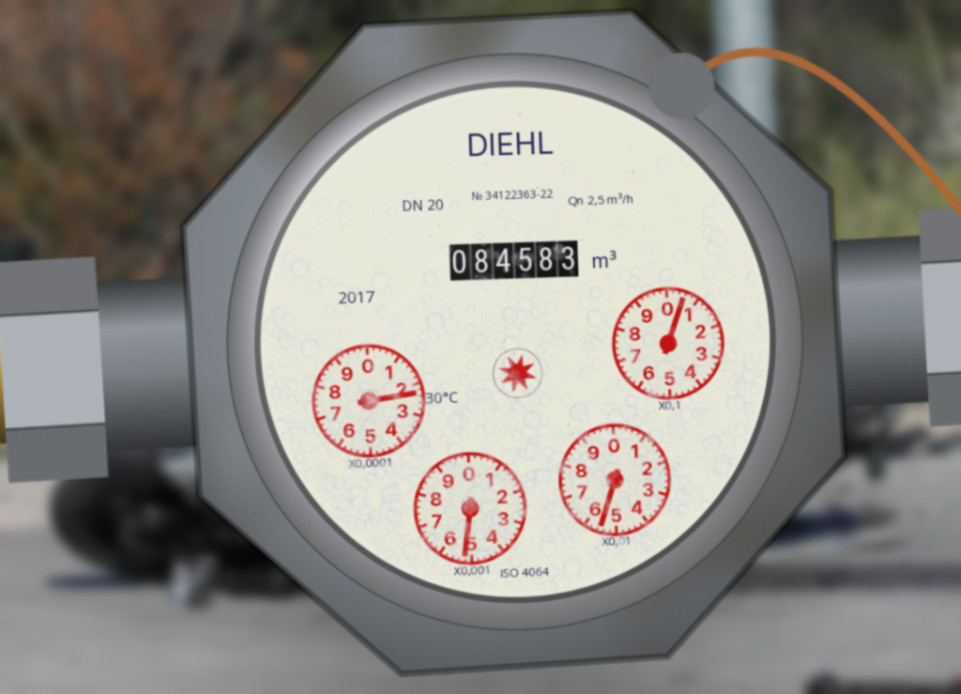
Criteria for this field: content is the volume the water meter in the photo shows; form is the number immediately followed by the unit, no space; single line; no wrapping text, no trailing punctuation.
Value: 84583.0552m³
